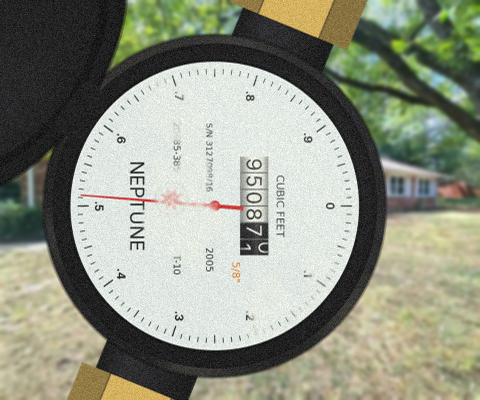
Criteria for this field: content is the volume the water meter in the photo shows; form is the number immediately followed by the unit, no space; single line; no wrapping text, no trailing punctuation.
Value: 950870.51ft³
